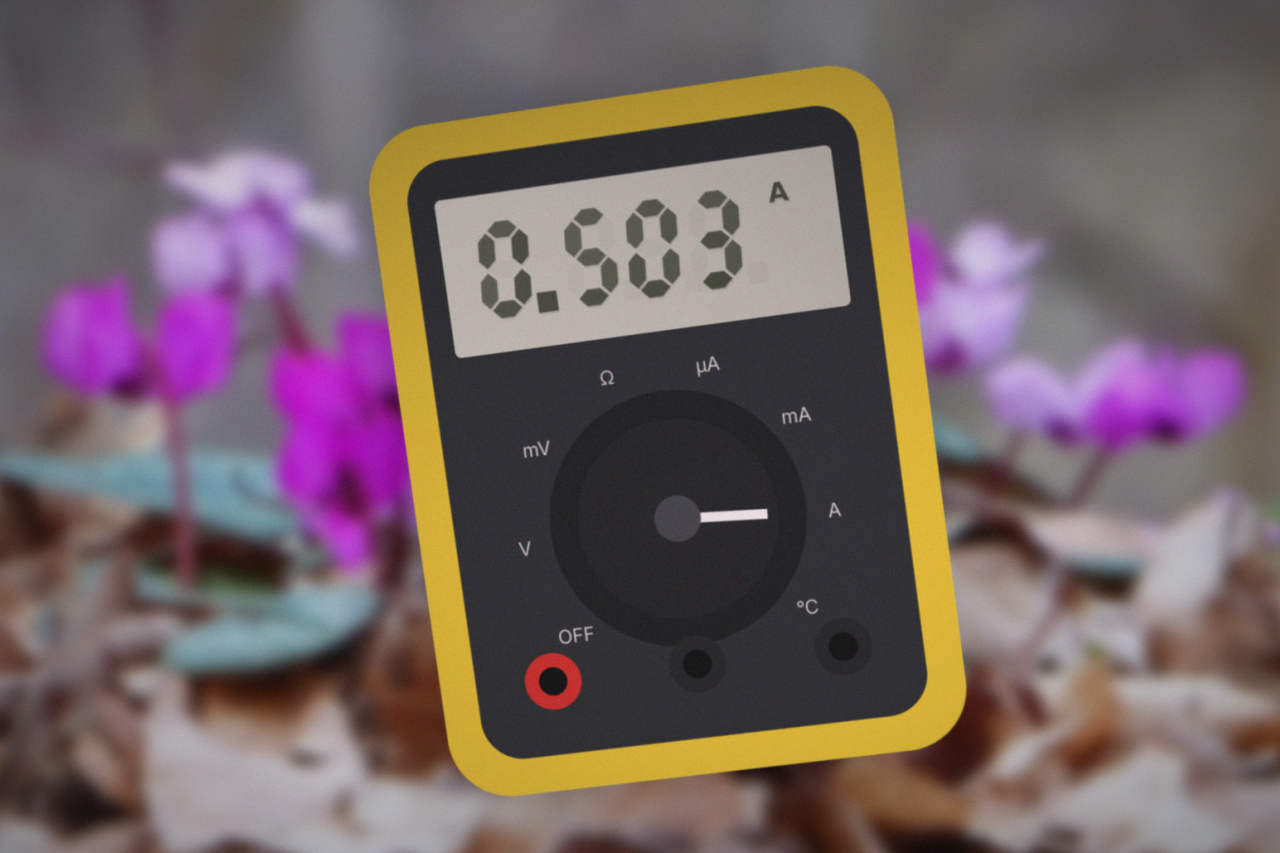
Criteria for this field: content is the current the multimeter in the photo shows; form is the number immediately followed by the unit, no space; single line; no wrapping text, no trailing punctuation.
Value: 0.503A
